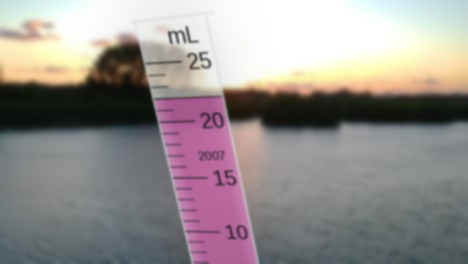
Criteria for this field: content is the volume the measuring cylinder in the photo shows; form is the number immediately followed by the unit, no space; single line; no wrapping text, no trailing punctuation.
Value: 22mL
